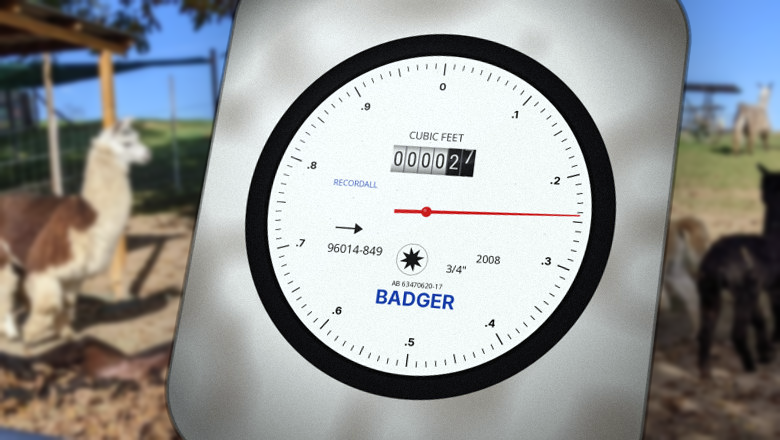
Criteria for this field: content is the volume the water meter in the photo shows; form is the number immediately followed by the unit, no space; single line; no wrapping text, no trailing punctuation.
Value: 27.24ft³
